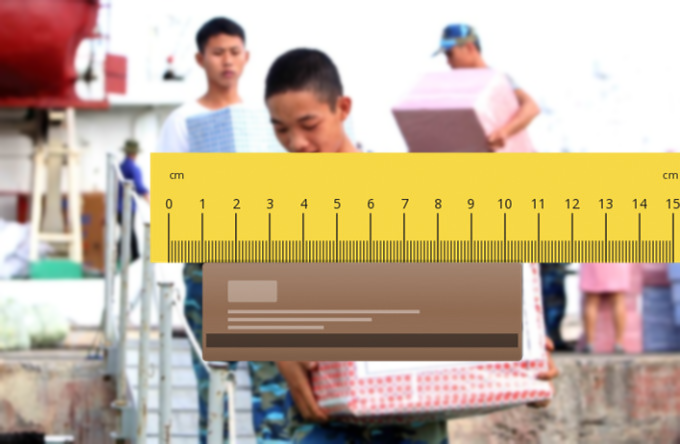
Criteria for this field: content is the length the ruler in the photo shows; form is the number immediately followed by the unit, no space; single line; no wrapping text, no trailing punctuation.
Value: 9.5cm
